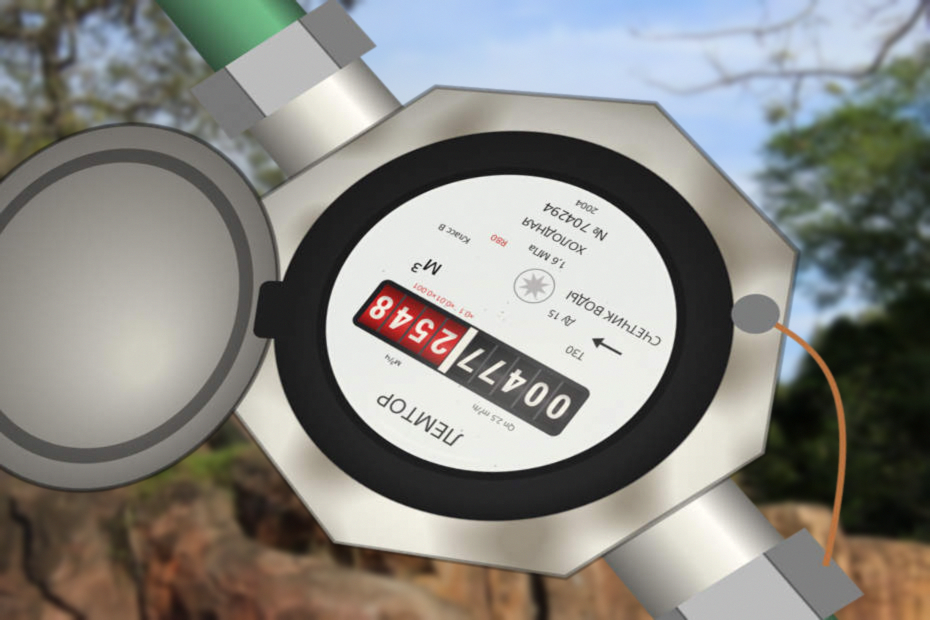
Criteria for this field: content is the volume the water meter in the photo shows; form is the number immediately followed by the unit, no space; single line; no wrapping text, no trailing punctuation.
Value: 477.2548m³
